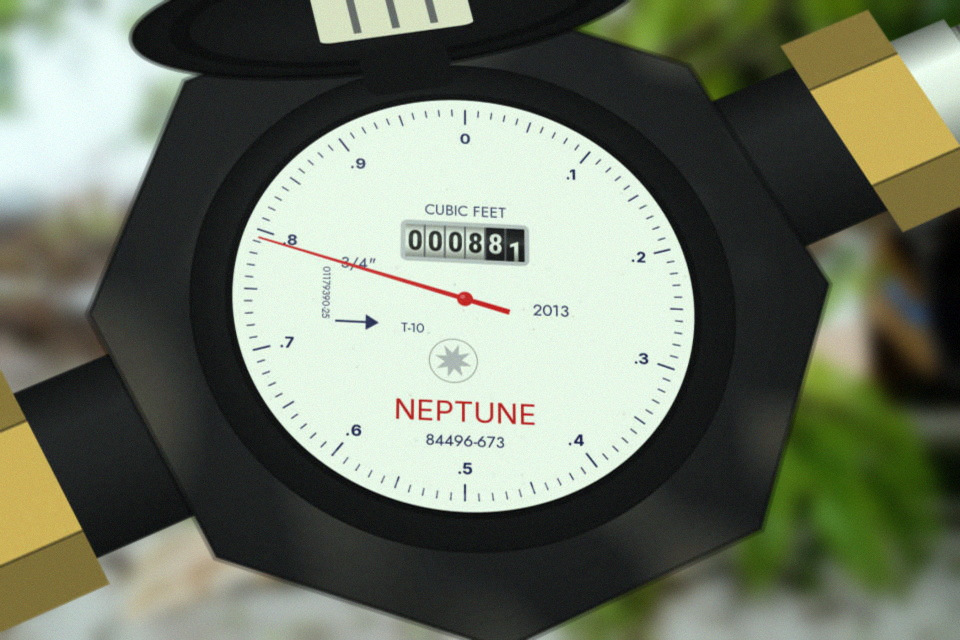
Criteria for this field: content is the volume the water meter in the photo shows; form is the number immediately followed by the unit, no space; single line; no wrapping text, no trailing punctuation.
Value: 880.79ft³
